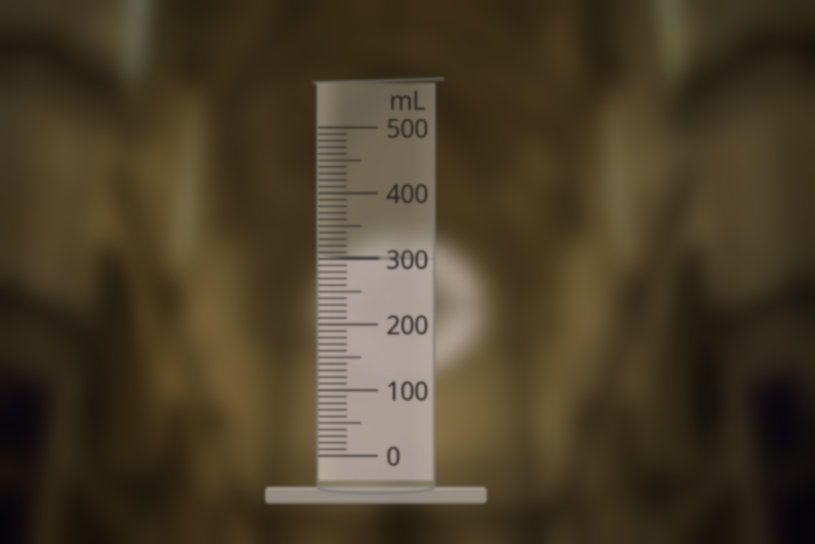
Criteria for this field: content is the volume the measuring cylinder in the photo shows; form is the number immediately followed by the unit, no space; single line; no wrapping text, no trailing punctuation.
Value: 300mL
